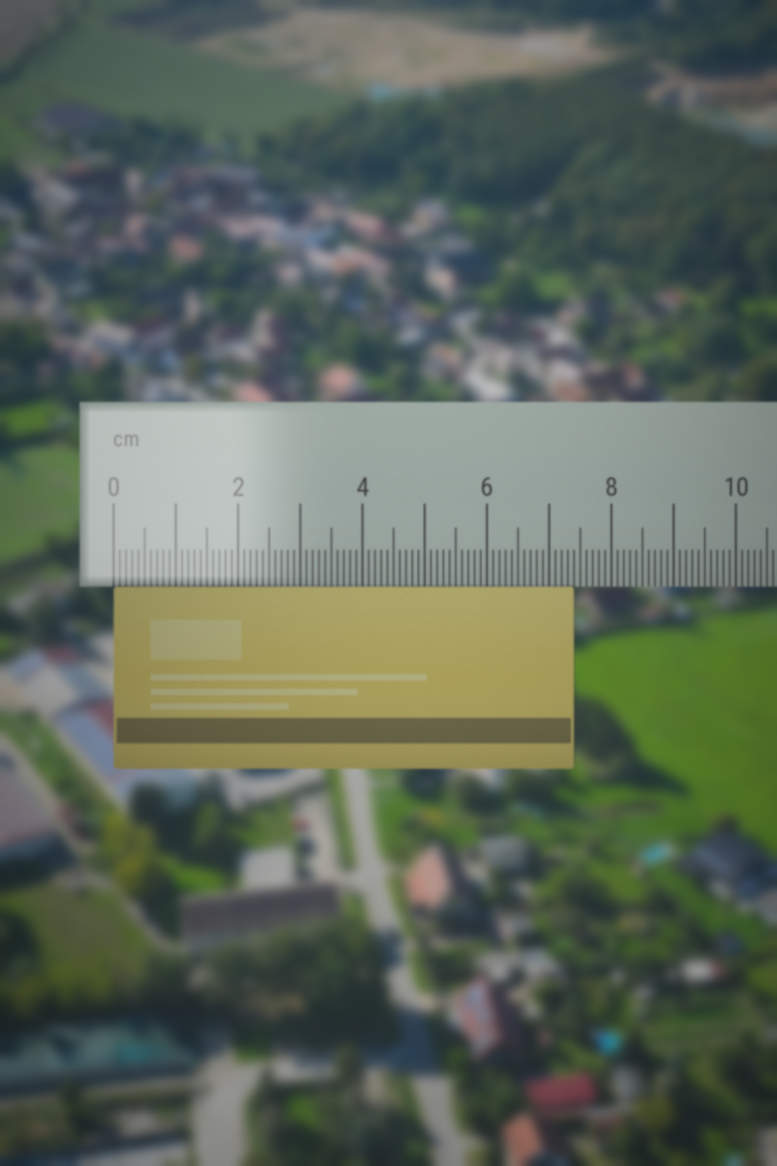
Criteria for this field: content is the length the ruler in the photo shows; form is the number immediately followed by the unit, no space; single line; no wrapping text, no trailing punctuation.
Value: 7.4cm
